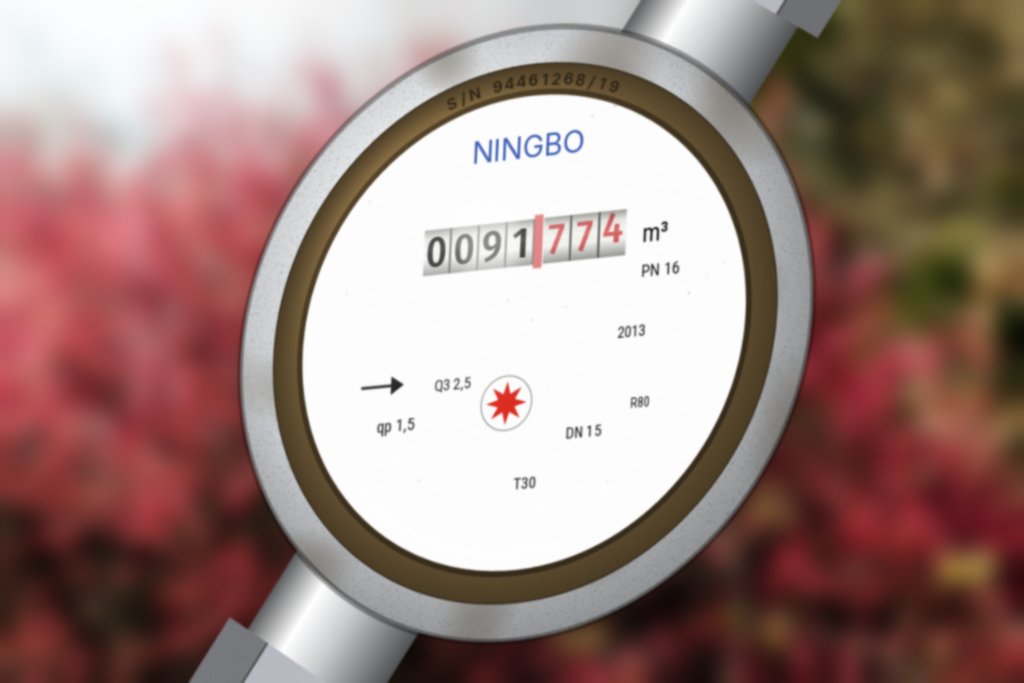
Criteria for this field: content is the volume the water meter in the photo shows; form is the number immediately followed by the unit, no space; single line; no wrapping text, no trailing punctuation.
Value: 91.774m³
